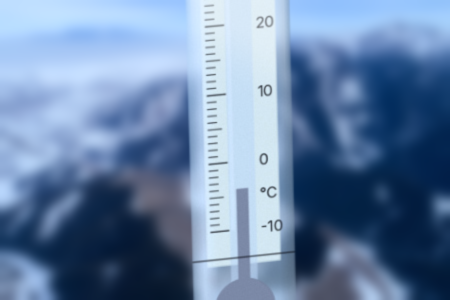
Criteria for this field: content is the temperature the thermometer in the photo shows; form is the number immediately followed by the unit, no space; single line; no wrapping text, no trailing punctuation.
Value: -4°C
